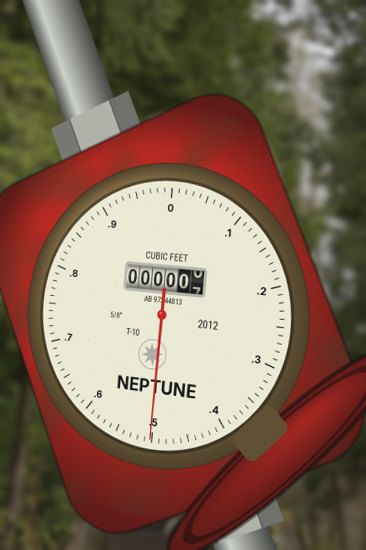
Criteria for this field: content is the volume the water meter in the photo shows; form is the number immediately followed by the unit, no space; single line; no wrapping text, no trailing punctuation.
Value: 6.50ft³
